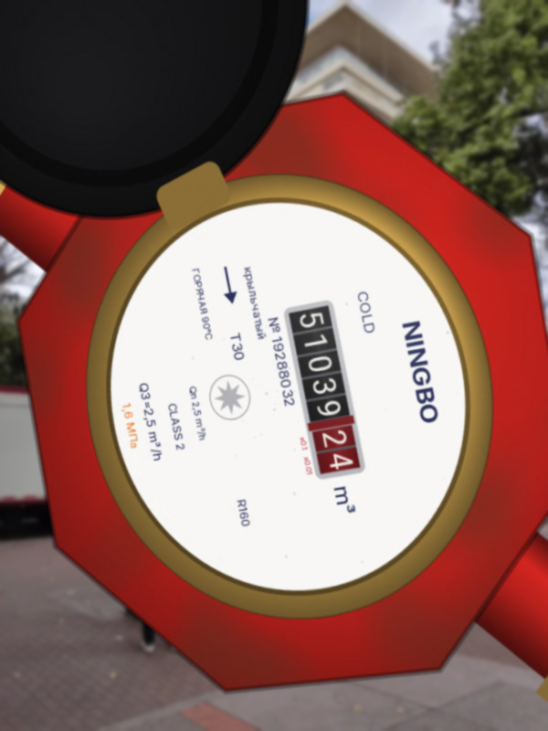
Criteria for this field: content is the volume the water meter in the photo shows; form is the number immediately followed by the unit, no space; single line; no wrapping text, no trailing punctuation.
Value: 51039.24m³
